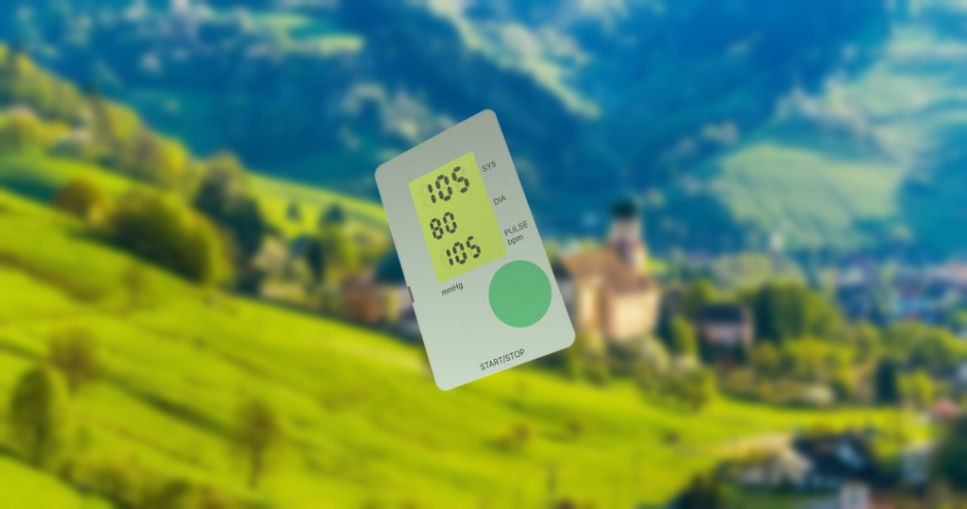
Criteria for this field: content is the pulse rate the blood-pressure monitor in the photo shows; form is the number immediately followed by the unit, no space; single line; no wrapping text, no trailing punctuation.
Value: 105bpm
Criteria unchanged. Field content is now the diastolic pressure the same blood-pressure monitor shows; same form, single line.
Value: 80mmHg
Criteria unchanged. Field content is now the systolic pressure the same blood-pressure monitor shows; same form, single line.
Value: 105mmHg
